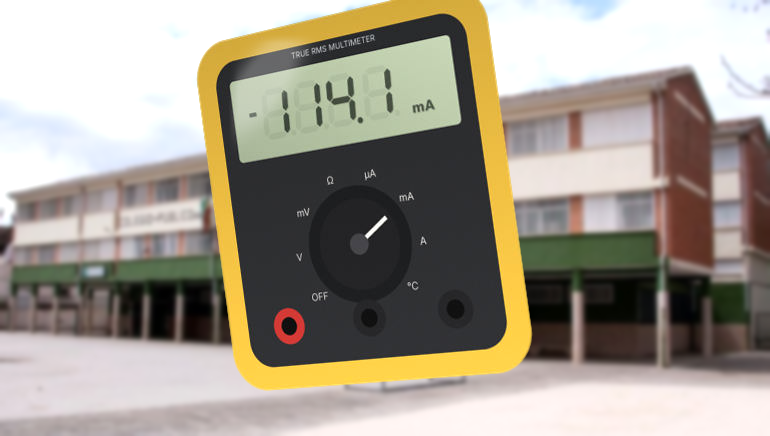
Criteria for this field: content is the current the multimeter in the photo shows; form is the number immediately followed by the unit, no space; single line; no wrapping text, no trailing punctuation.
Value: -114.1mA
